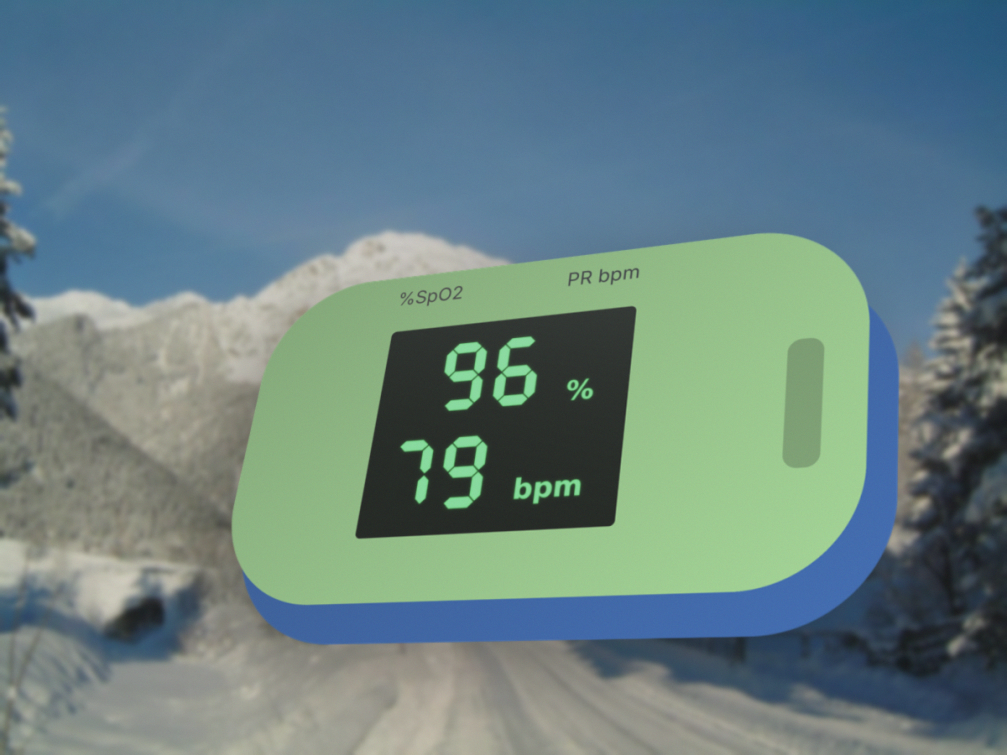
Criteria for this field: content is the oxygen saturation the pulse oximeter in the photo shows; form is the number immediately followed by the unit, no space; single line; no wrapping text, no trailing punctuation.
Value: 96%
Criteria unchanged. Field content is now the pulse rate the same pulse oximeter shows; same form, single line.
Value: 79bpm
